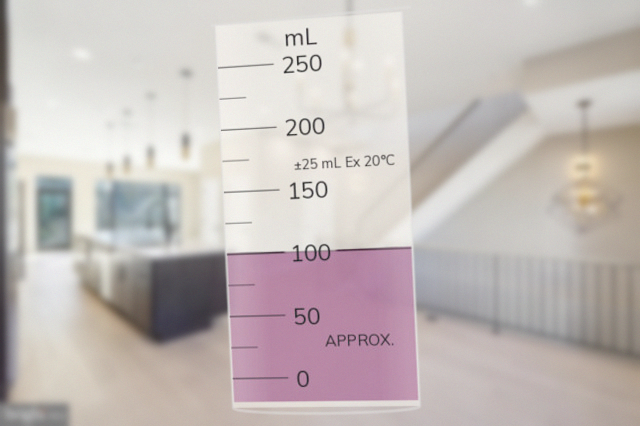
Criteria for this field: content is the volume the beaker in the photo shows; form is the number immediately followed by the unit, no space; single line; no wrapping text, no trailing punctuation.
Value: 100mL
